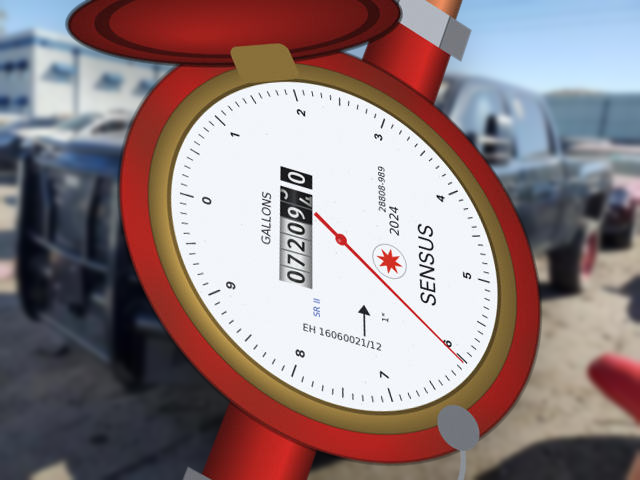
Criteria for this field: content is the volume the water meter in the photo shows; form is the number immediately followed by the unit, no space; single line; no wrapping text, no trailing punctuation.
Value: 720936.0gal
